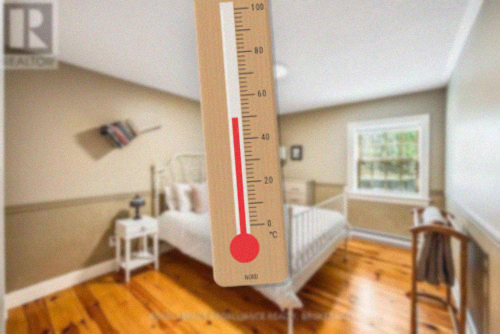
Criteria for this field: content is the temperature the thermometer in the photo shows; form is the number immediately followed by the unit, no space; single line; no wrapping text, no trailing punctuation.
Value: 50°C
